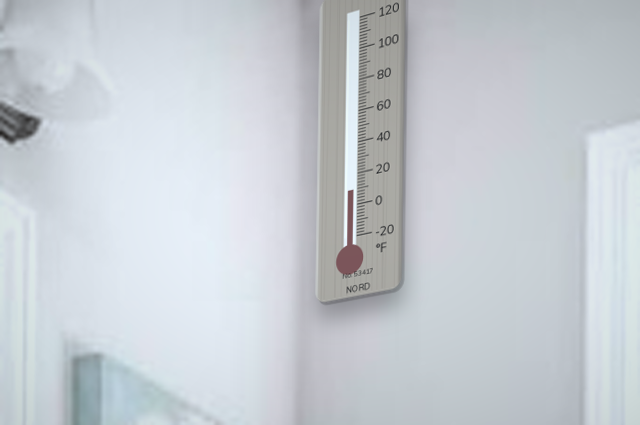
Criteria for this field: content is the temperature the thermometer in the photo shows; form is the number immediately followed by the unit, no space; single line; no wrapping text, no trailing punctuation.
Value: 10°F
